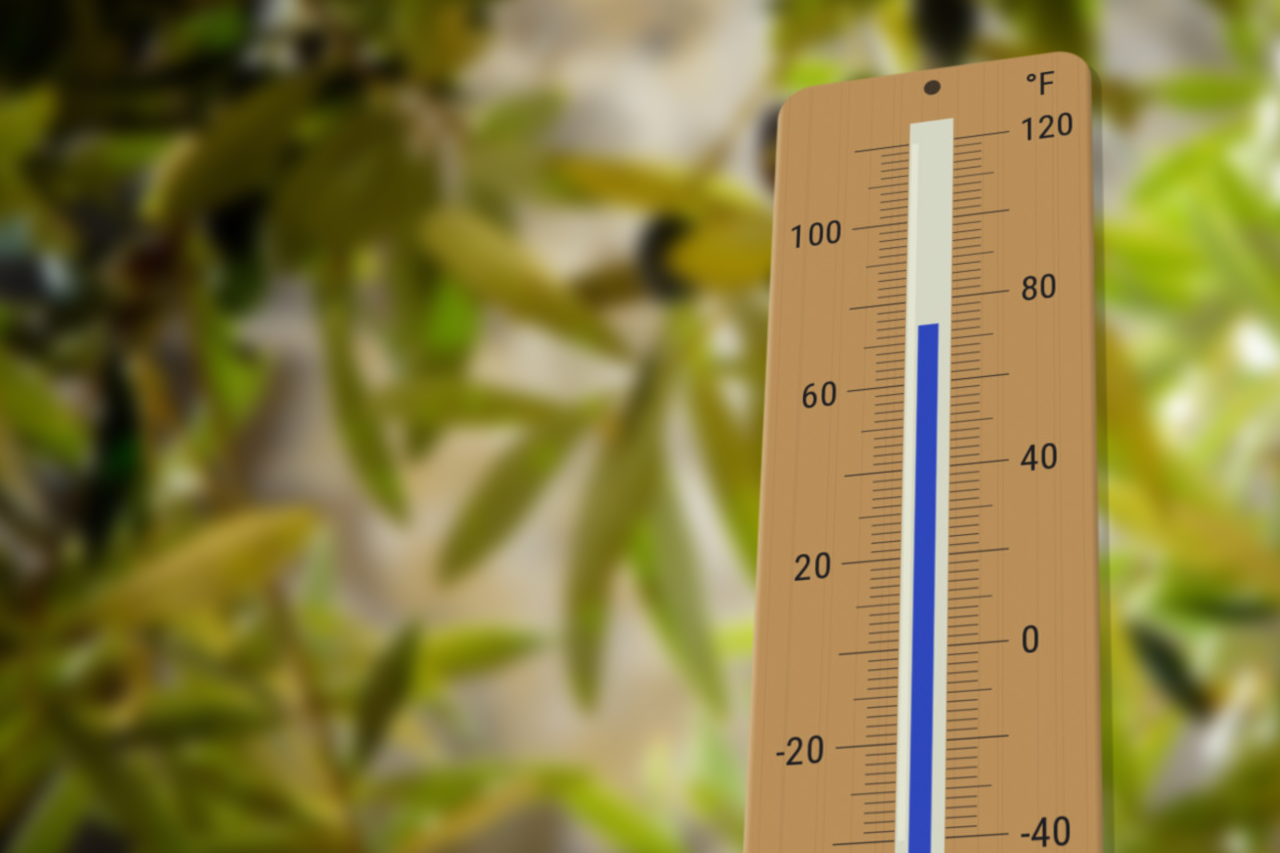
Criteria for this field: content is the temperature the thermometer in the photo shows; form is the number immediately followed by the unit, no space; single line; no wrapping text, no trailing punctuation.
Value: 74°F
